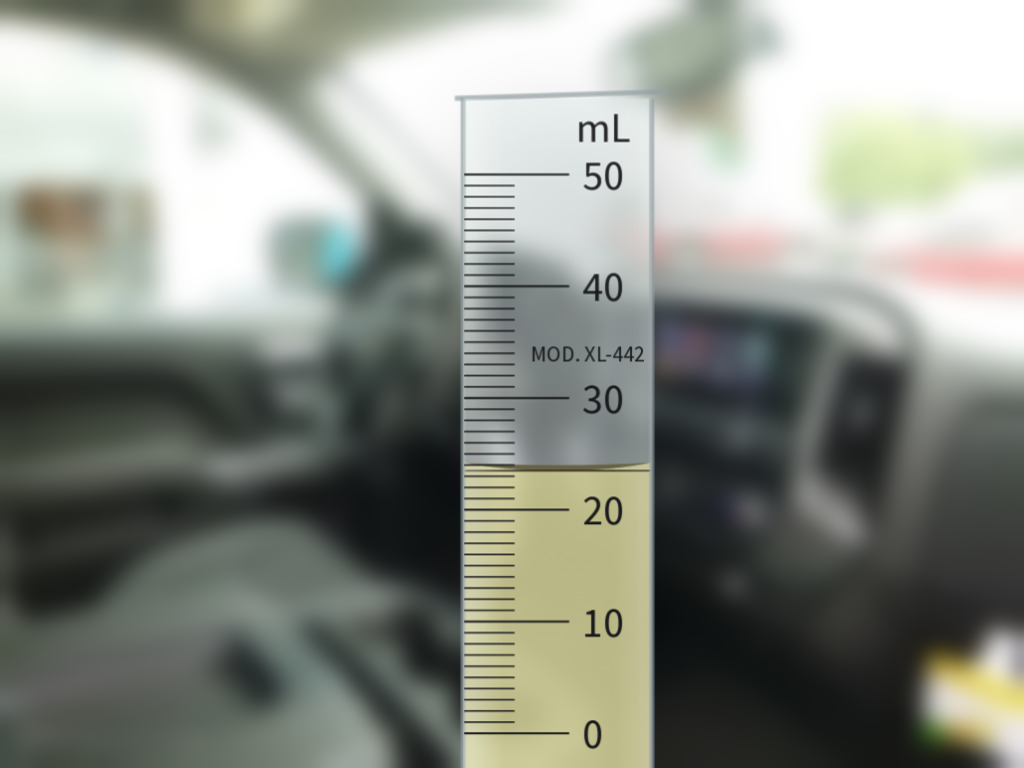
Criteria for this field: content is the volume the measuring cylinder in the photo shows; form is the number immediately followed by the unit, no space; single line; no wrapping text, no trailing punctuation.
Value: 23.5mL
